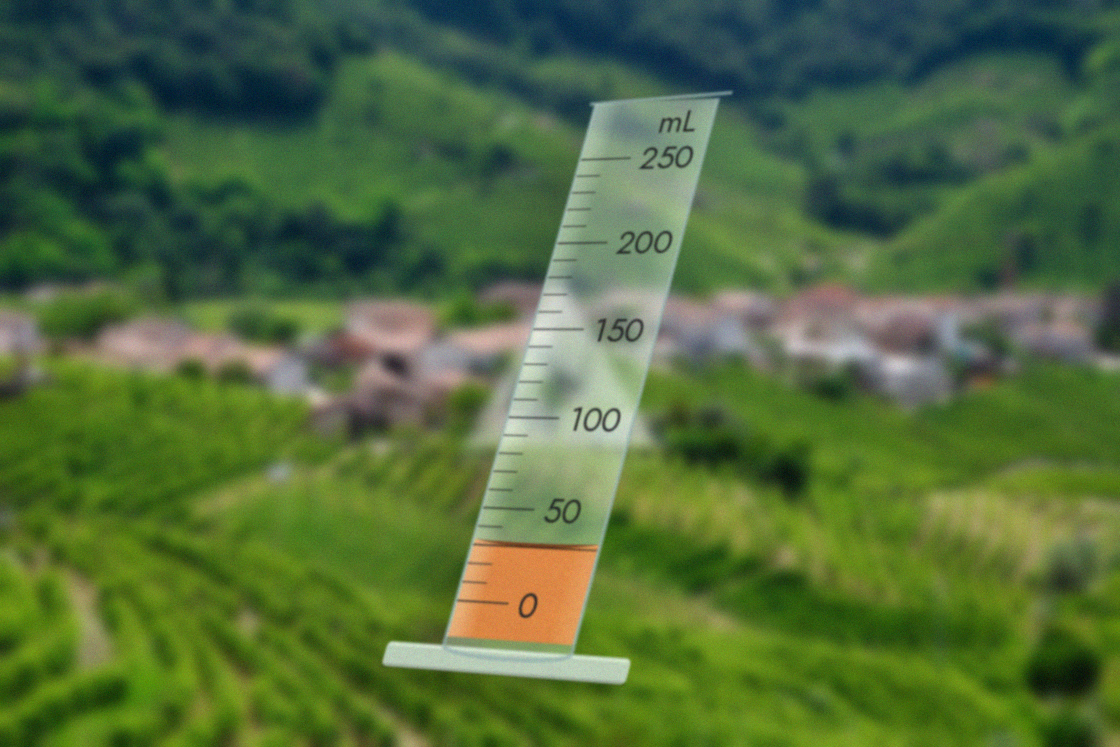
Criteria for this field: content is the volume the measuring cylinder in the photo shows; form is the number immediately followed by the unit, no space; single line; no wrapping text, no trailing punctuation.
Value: 30mL
